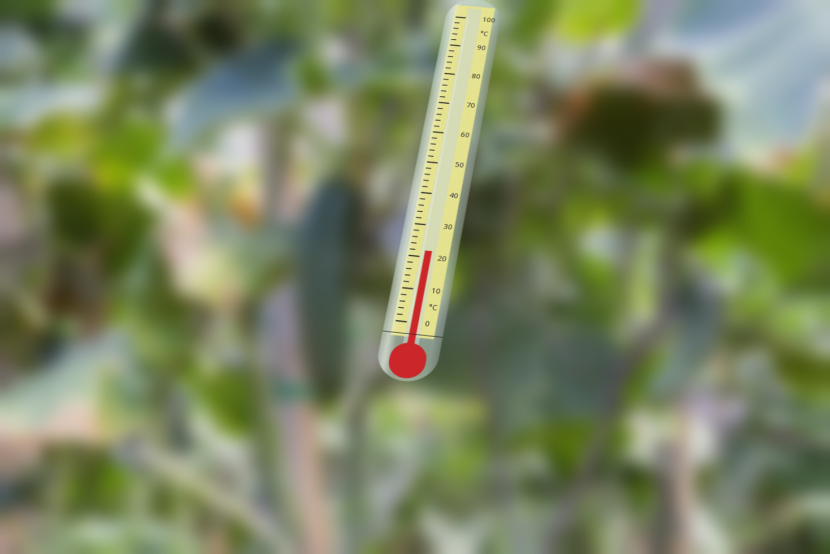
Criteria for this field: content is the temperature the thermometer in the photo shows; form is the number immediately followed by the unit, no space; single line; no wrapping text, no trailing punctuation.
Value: 22°C
